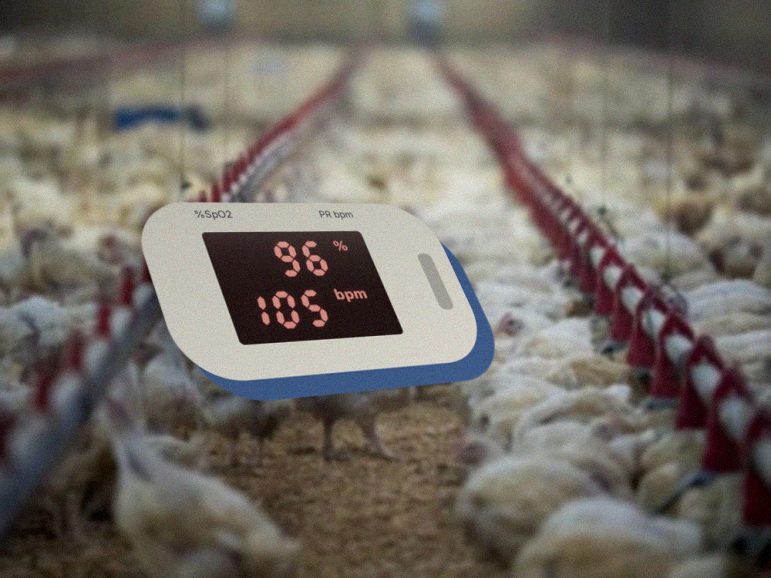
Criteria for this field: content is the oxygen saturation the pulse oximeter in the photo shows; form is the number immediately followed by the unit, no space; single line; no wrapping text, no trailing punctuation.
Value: 96%
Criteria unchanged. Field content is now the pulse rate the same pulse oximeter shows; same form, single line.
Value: 105bpm
